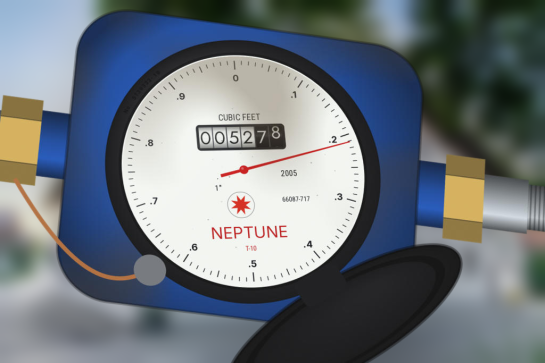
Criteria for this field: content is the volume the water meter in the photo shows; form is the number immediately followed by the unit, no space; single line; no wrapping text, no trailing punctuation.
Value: 5278.21ft³
